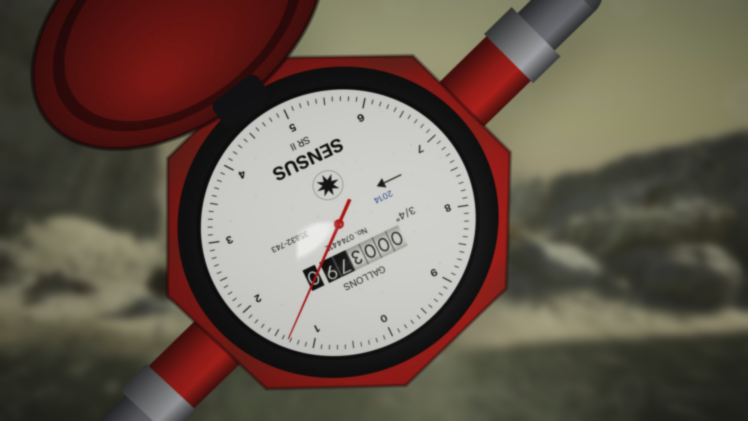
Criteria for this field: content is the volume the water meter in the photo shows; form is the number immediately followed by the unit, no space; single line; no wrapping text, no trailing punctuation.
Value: 3791.3gal
